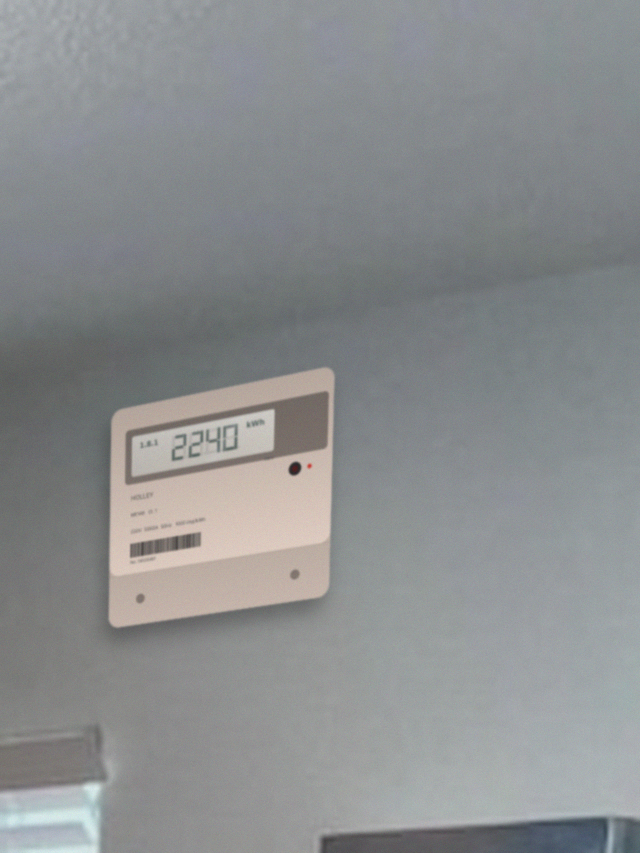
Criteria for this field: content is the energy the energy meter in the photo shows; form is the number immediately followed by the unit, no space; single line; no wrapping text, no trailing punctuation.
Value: 2240kWh
